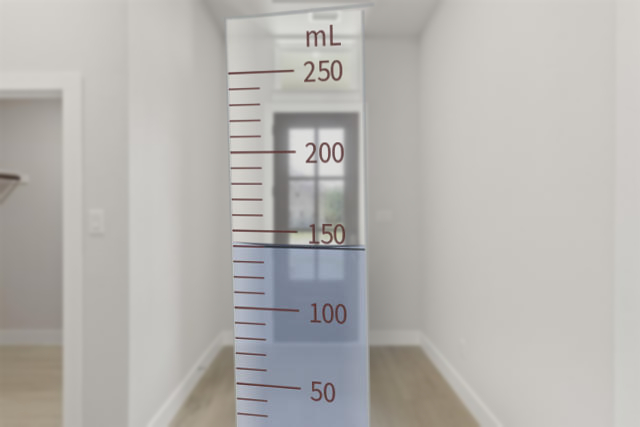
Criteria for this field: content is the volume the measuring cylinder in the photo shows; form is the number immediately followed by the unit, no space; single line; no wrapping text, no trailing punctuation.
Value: 140mL
